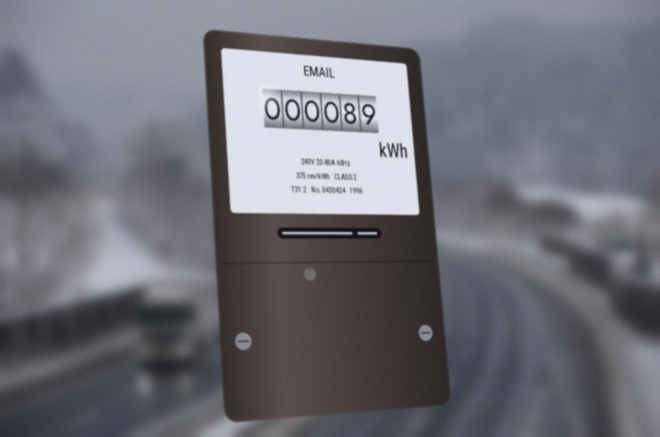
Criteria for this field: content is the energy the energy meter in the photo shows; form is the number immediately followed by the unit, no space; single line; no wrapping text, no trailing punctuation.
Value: 89kWh
